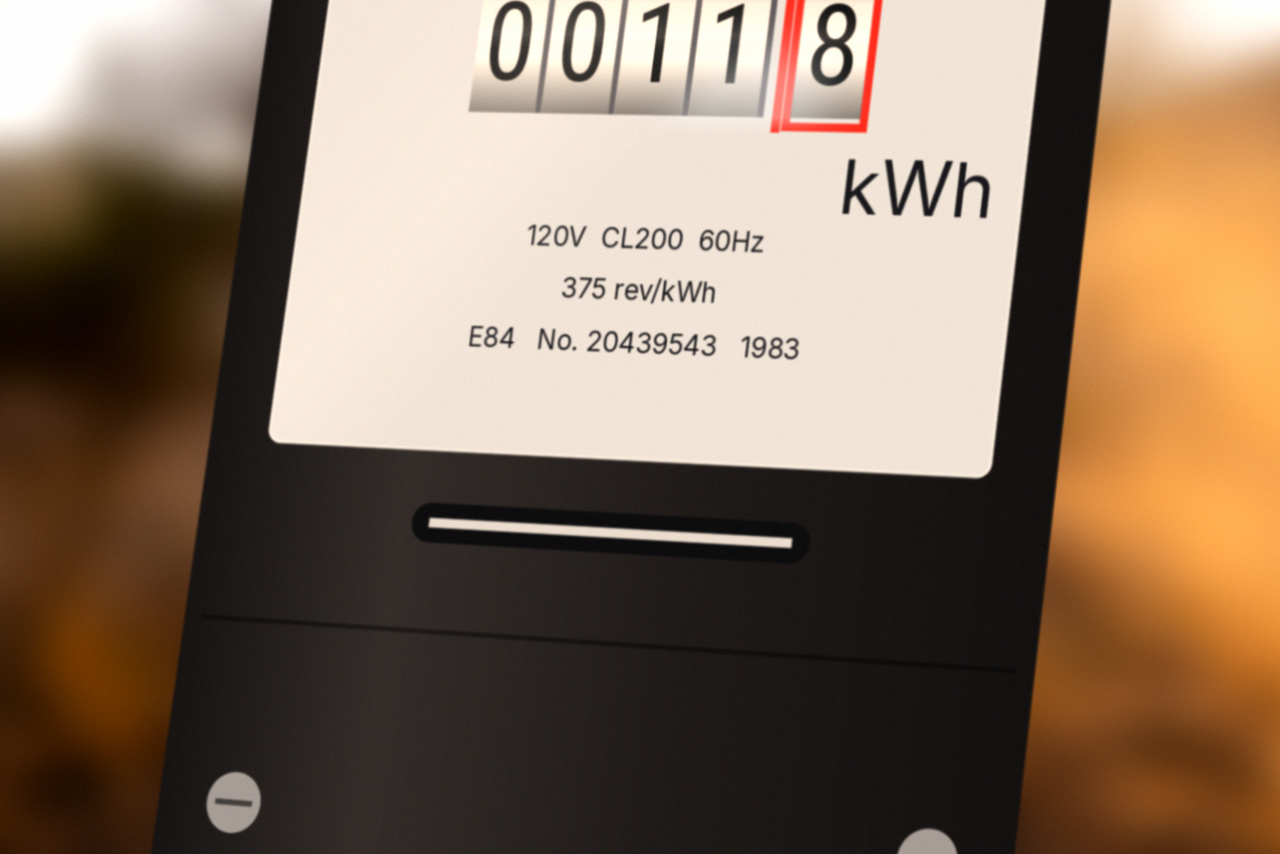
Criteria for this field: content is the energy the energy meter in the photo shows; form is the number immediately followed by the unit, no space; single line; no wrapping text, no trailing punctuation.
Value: 11.8kWh
